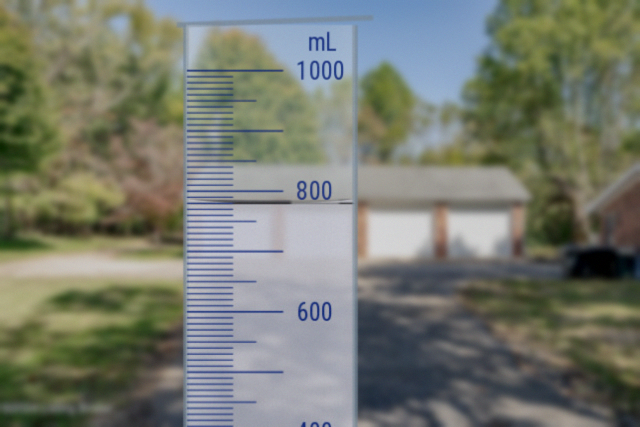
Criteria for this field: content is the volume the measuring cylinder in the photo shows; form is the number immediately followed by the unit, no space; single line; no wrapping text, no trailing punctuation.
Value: 780mL
